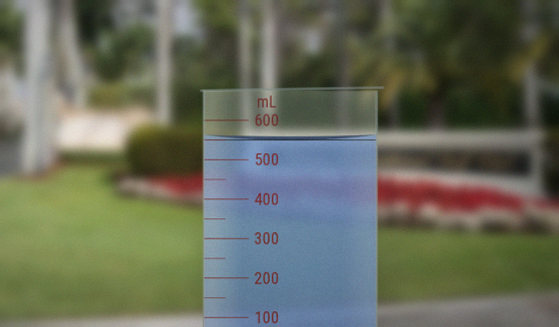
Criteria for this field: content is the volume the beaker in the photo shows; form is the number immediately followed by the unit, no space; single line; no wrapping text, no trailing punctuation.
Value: 550mL
